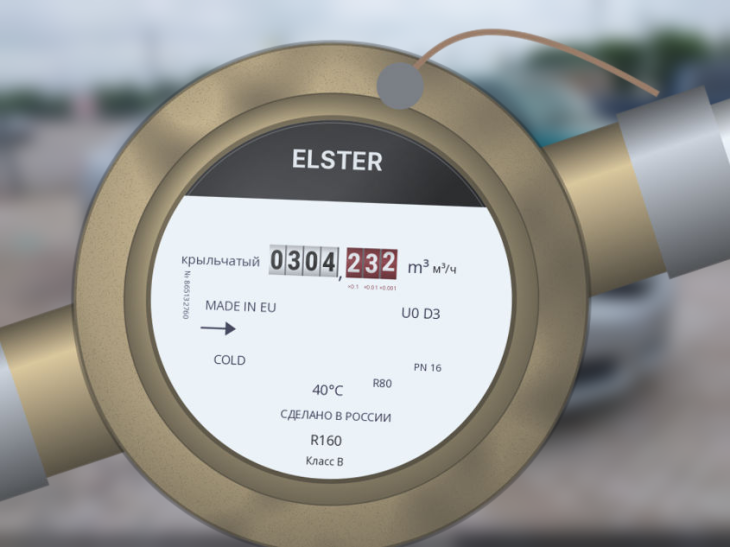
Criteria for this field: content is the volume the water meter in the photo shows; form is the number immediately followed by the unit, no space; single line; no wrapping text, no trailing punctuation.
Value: 304.232m³
